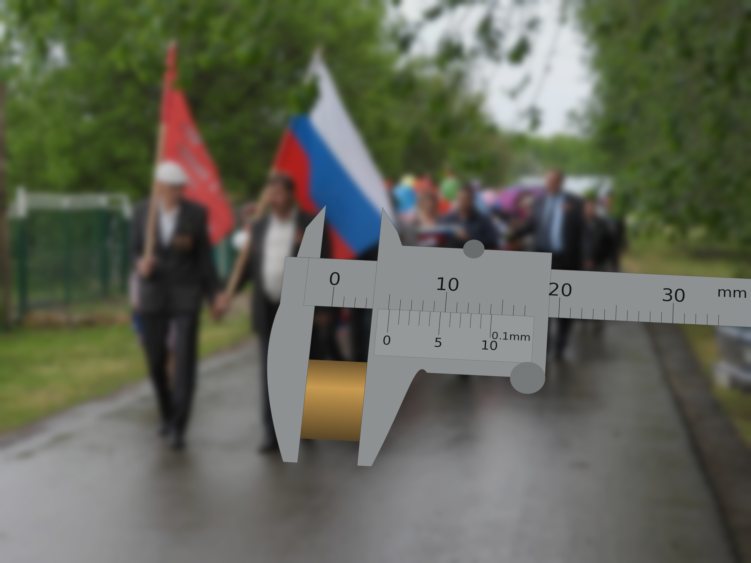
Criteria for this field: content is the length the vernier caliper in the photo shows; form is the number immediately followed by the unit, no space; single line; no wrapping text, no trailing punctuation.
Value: 5.1mm
